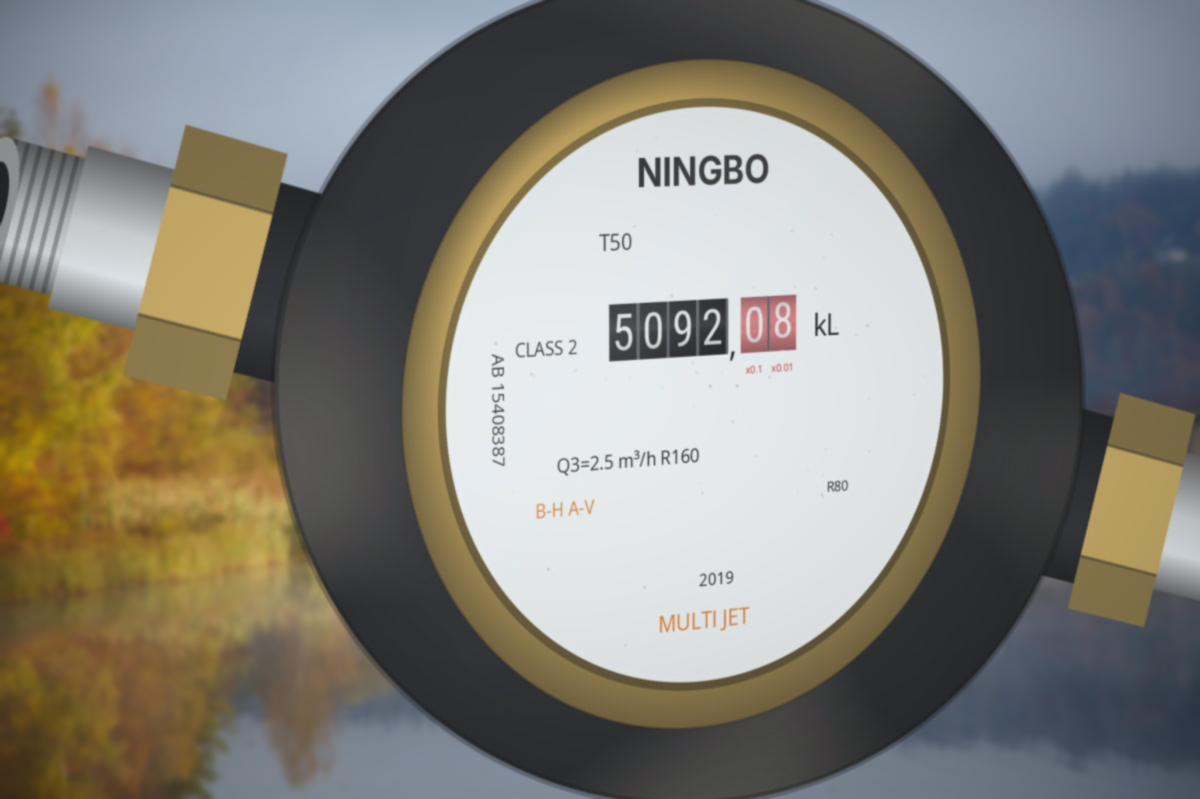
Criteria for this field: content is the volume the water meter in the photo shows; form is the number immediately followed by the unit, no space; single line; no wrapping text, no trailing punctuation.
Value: 5092.08kL
